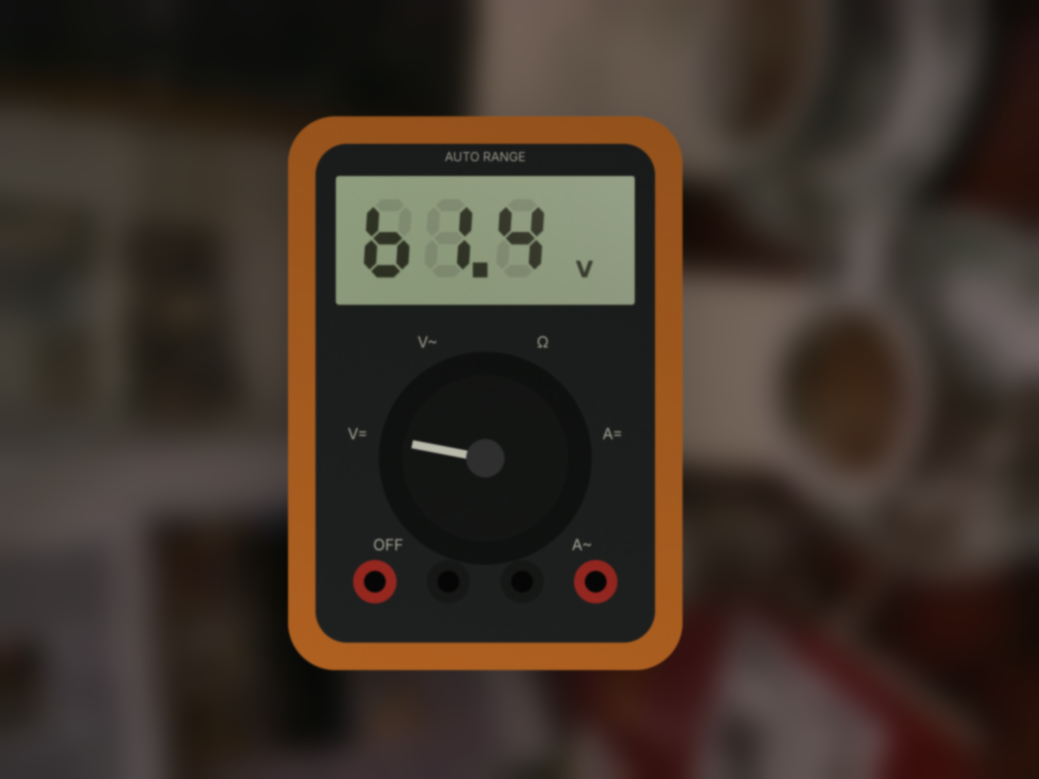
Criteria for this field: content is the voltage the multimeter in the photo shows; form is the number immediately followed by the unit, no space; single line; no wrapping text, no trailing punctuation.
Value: 61.4V
